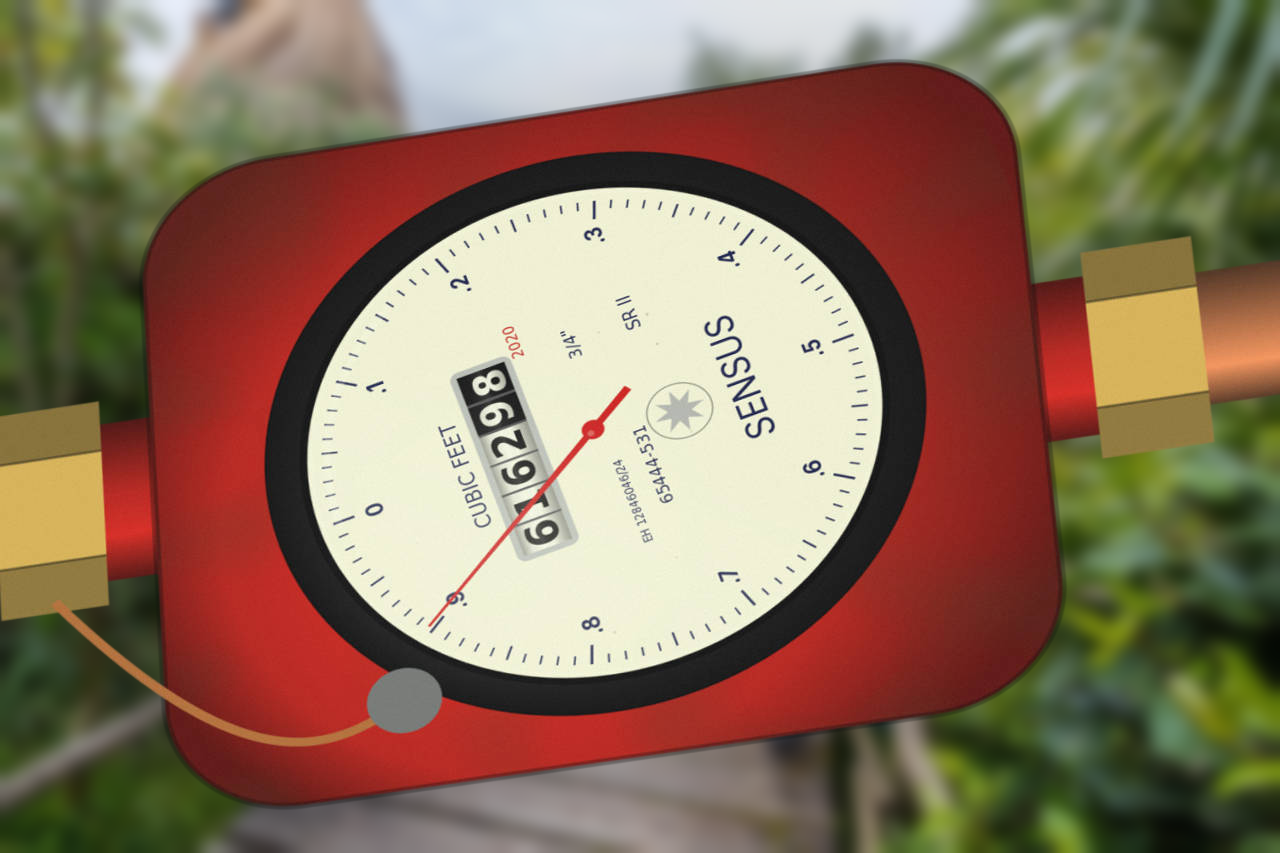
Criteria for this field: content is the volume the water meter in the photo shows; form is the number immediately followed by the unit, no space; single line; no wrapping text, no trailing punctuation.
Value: 616297.90ft³
